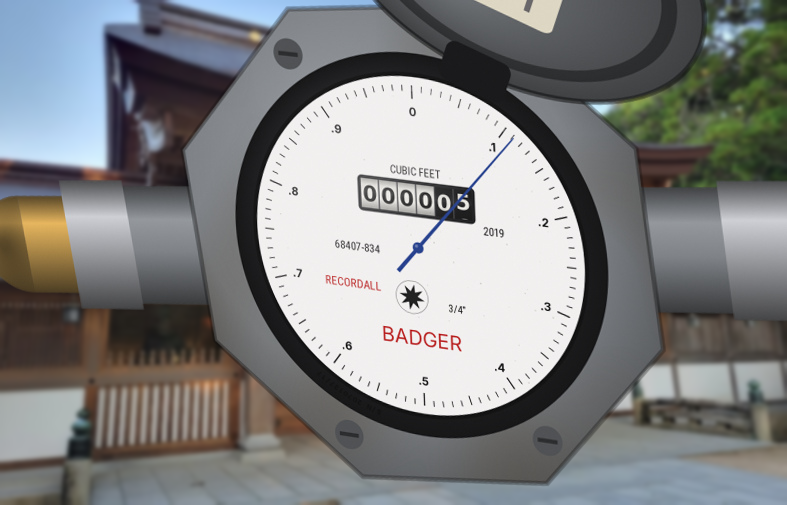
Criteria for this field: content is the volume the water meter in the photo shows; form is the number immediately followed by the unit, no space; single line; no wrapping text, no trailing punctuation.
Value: 5.11ft³
